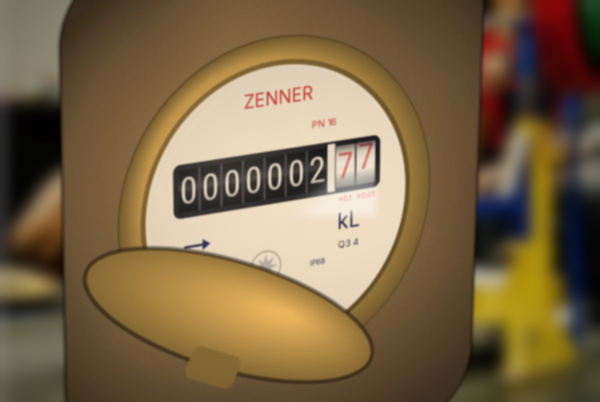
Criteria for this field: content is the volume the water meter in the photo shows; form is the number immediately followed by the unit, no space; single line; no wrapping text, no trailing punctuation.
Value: 2.77kL
